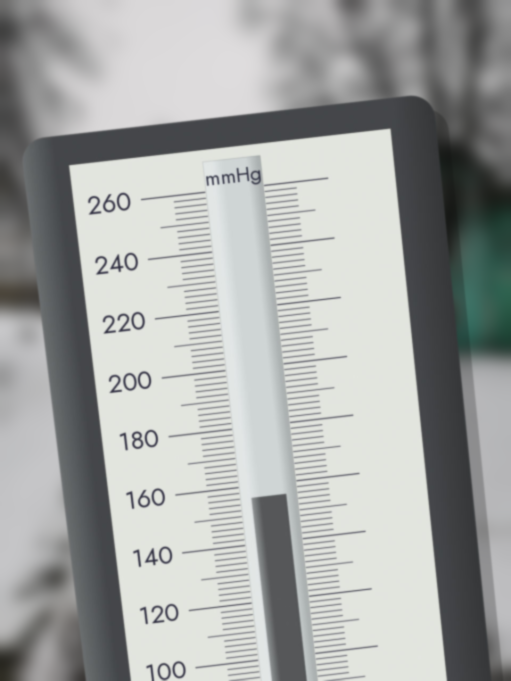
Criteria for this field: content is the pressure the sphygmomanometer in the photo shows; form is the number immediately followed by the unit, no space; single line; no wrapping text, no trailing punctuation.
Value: 156mmHg
